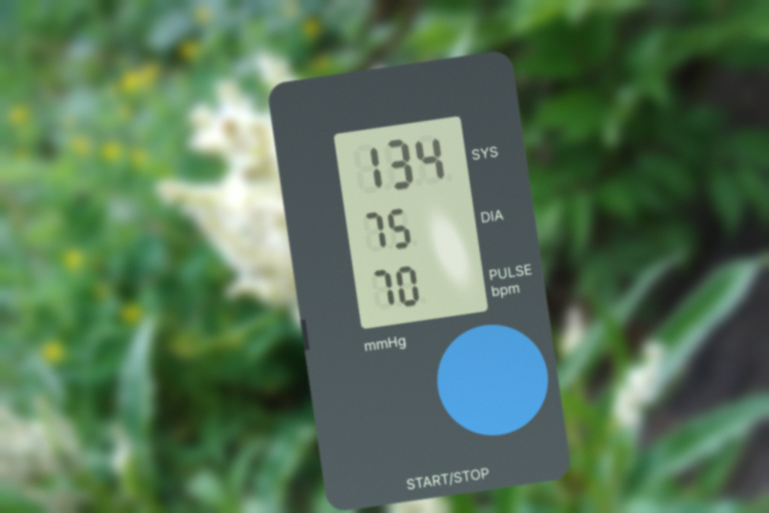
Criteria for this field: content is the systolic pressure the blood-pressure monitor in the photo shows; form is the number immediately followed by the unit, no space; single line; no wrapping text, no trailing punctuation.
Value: 134mmHg
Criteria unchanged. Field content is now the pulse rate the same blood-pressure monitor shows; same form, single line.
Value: 70bpm
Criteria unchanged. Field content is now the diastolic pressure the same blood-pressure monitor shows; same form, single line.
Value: 75mmHg
